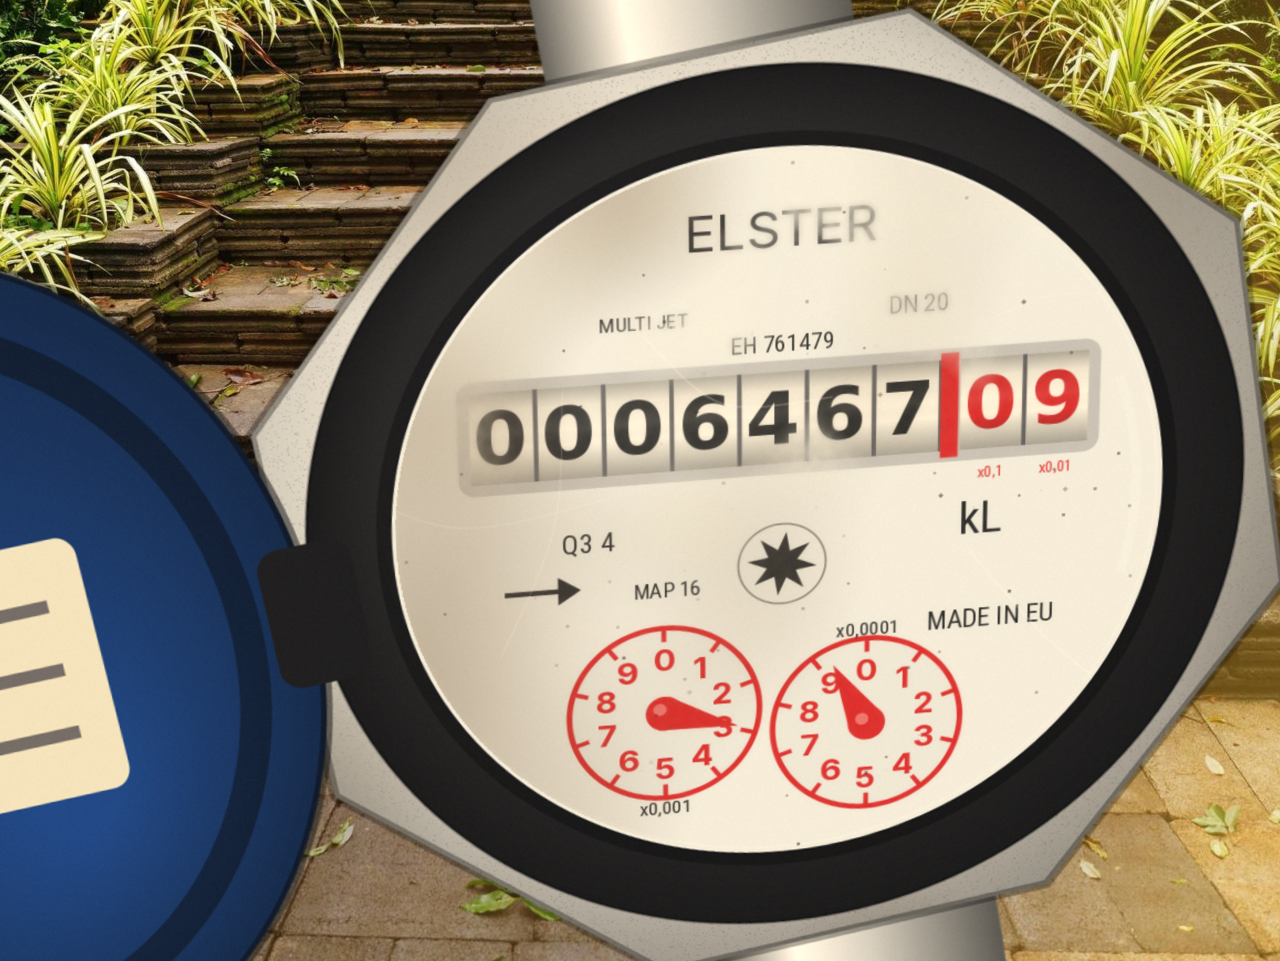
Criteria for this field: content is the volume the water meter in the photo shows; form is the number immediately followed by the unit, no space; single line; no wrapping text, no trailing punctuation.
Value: 6467.0929kL
